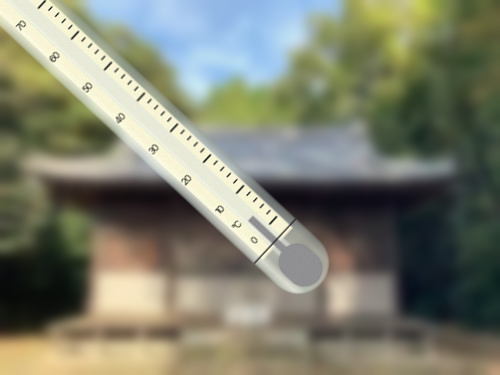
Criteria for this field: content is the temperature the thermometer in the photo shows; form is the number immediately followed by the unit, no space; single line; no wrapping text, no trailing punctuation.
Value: 4°C
